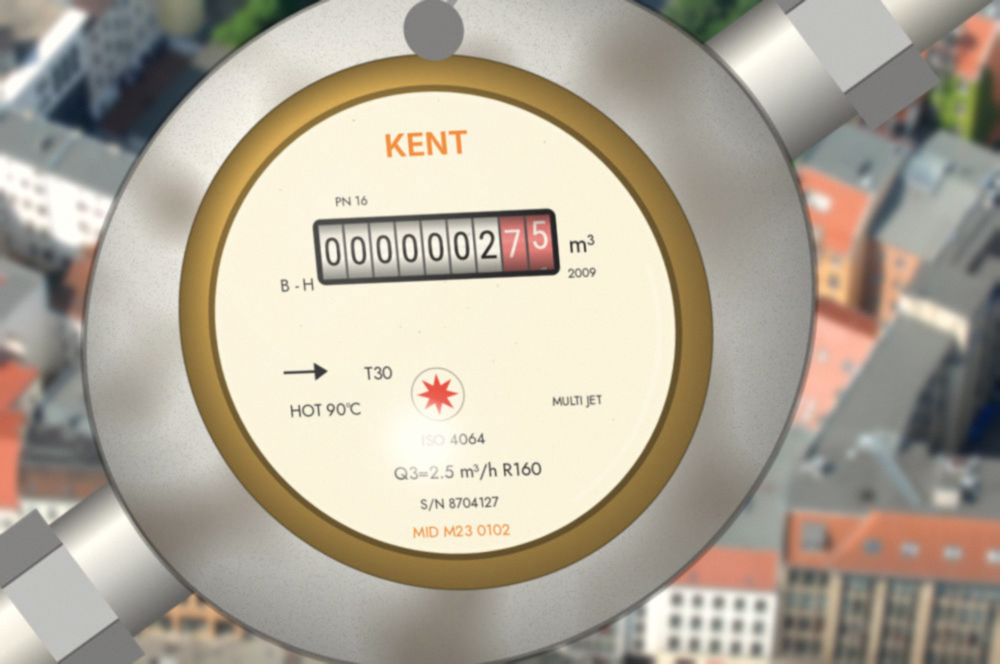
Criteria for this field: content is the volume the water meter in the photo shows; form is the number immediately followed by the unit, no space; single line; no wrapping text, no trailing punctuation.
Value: 2.75m³
